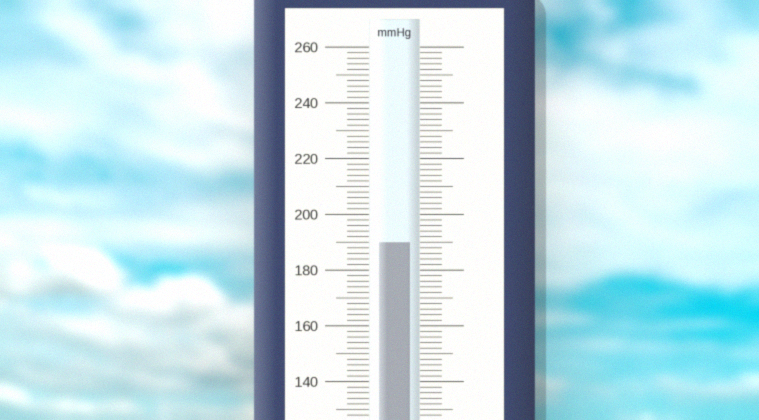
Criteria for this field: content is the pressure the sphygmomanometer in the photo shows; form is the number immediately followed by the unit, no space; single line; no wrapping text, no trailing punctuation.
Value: 190mmHg
